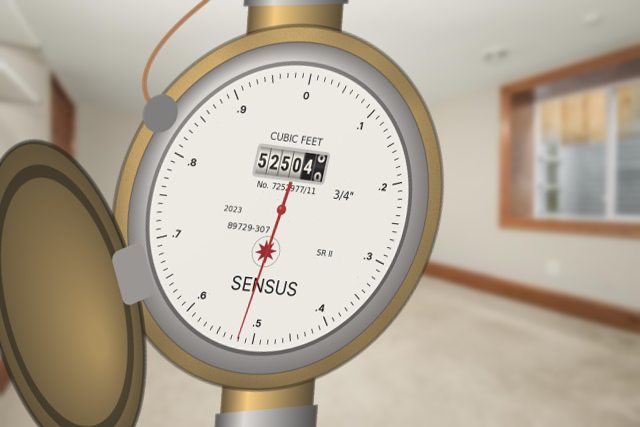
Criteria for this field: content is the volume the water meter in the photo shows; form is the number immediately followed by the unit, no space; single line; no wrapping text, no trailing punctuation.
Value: 525048.52ft³
